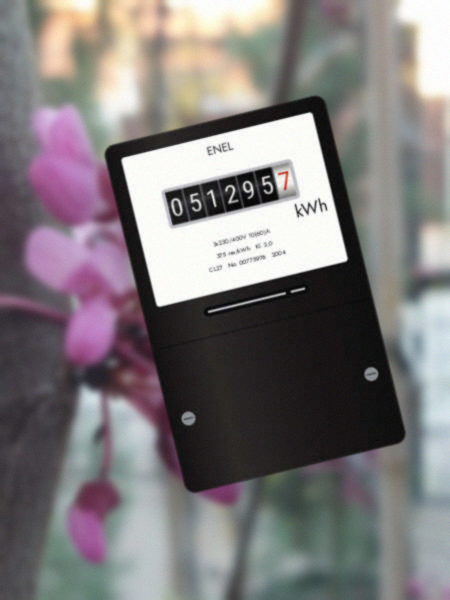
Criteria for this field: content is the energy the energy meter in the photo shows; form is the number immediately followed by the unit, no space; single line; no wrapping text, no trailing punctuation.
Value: 51295.7kWh
